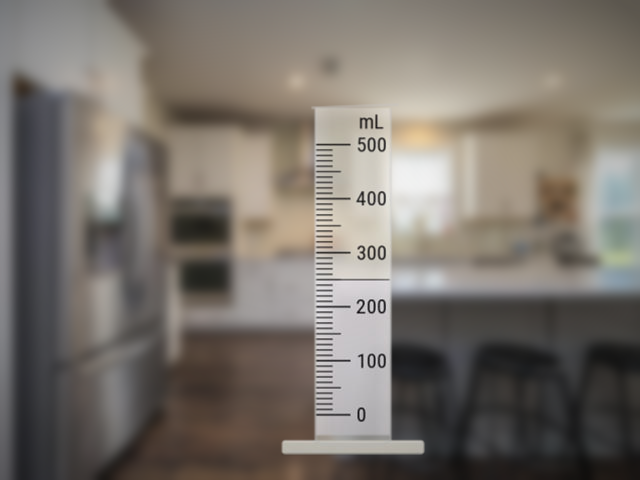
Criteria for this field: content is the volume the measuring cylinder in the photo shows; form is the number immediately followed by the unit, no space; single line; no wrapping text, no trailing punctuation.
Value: 250mL
